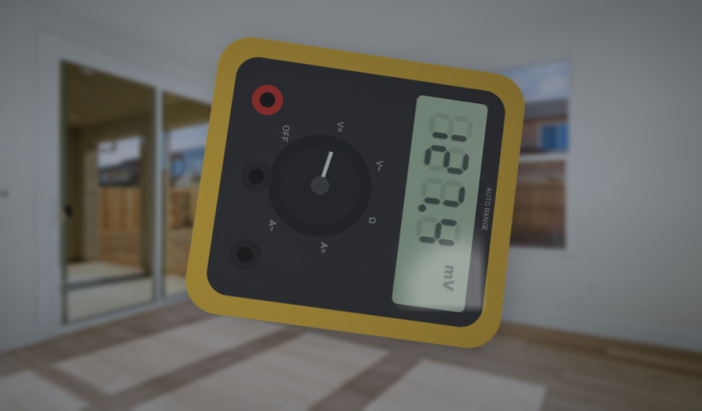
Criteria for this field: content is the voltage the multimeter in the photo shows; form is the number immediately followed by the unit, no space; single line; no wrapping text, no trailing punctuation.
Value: 127.4mV
